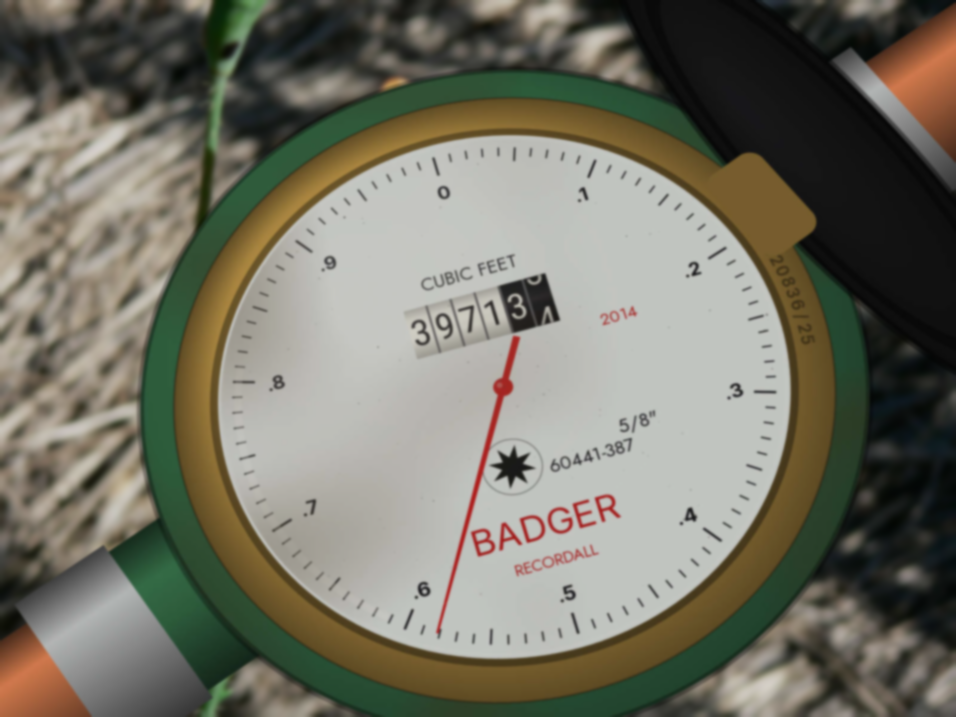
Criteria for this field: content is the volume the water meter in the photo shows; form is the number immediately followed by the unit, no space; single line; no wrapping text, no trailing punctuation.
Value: 397133.58ft³
